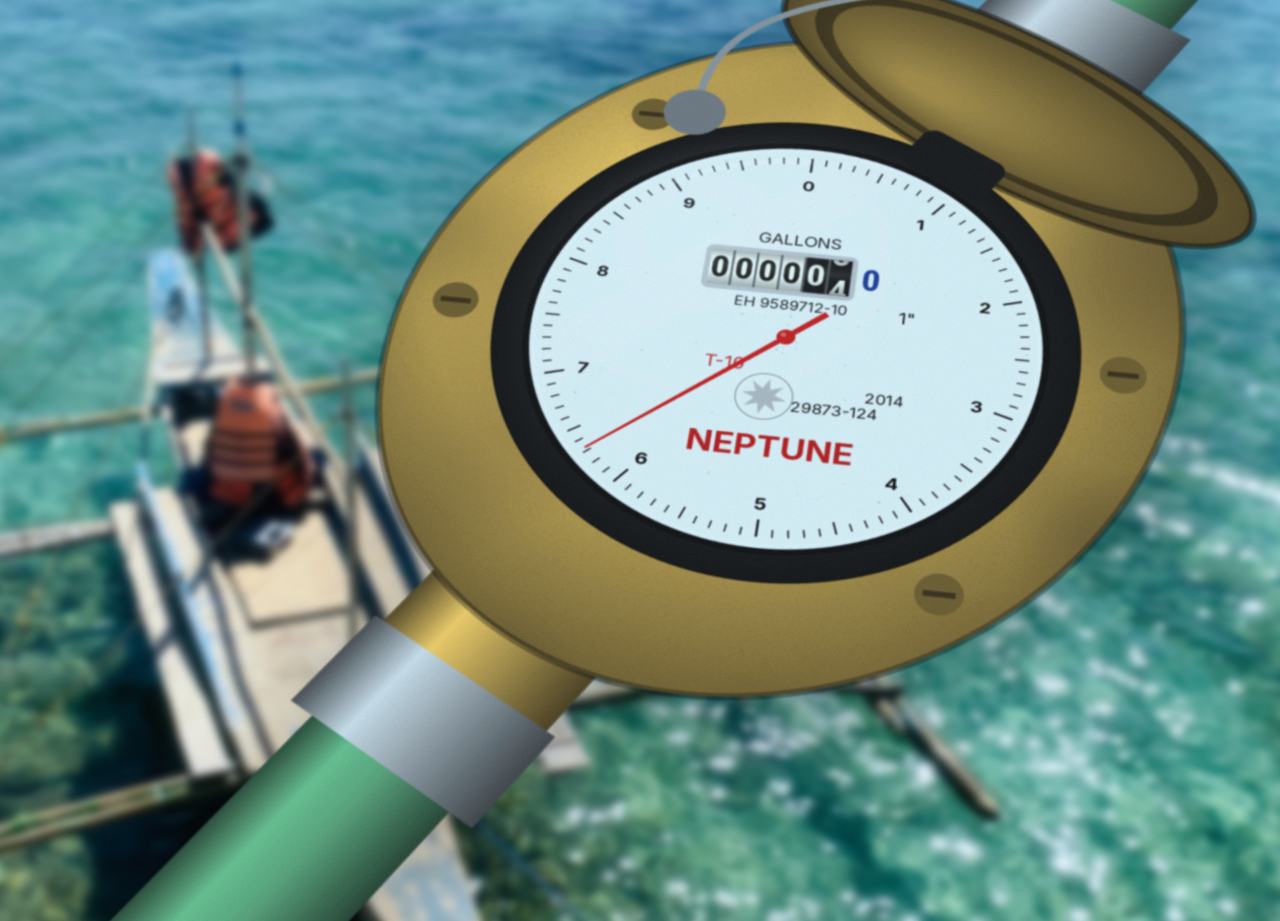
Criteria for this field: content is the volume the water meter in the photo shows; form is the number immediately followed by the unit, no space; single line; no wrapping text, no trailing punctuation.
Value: 36.3gal
